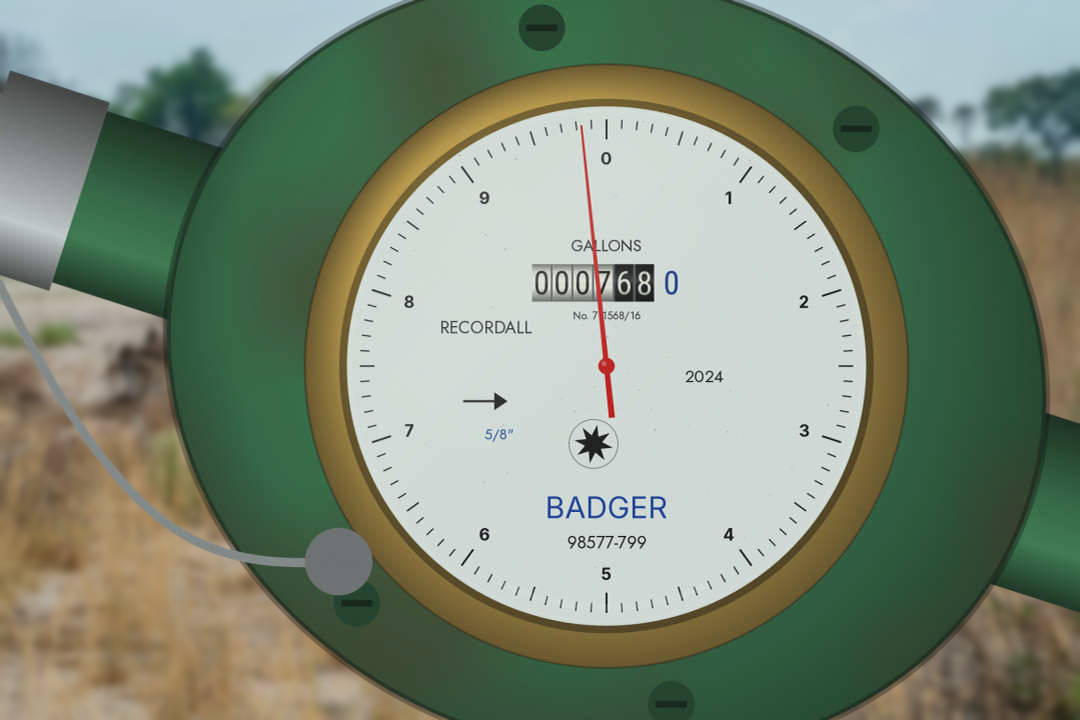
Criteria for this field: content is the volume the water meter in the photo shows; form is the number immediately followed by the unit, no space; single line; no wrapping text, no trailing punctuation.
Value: 7679.8gal
